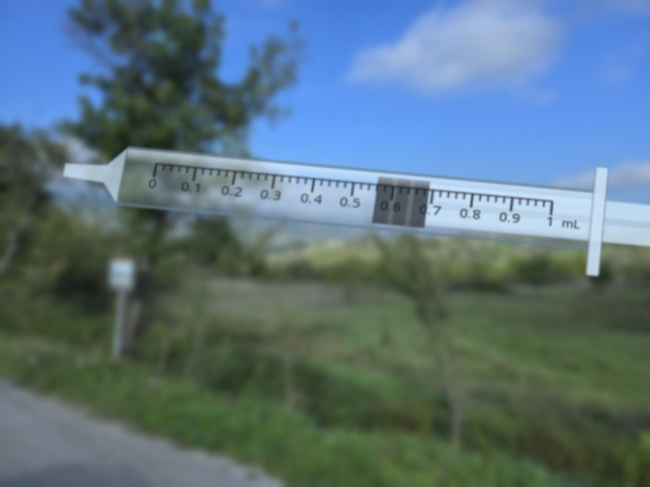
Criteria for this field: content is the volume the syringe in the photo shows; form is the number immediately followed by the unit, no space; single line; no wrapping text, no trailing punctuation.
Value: 0.56mL
